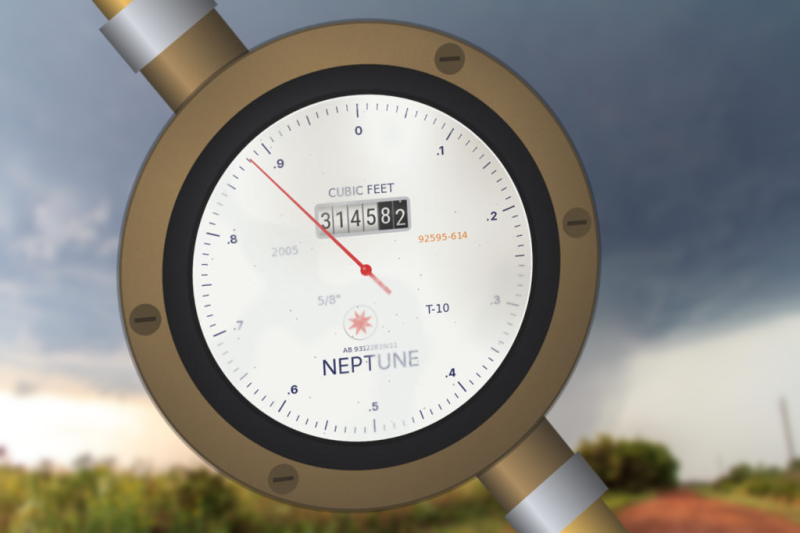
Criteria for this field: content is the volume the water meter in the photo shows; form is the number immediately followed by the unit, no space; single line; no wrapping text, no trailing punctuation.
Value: 314581.88ft³
